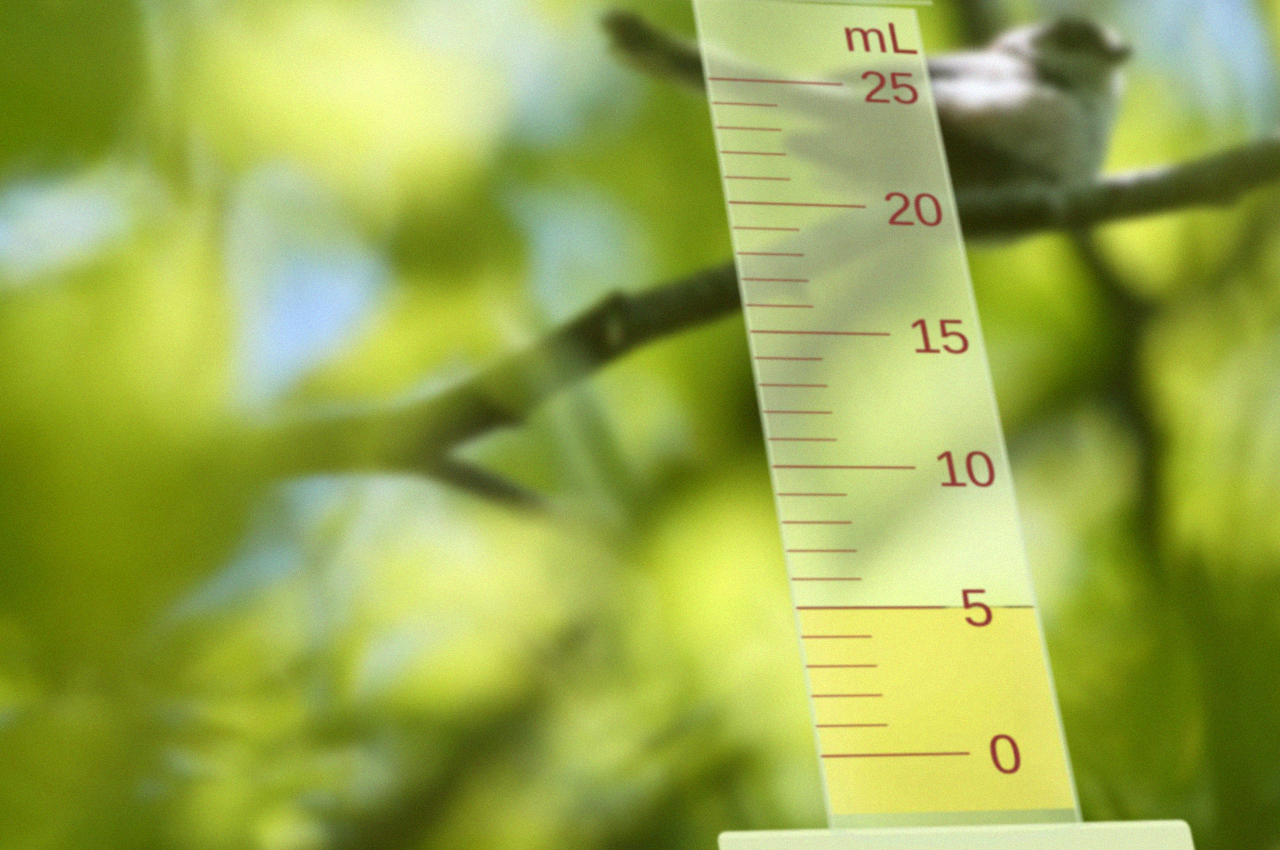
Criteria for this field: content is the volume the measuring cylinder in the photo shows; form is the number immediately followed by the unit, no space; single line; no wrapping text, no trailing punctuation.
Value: 5mL
